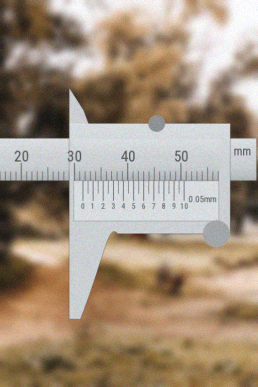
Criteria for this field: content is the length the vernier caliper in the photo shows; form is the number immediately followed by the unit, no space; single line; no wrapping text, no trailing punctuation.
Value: 31.6mm
